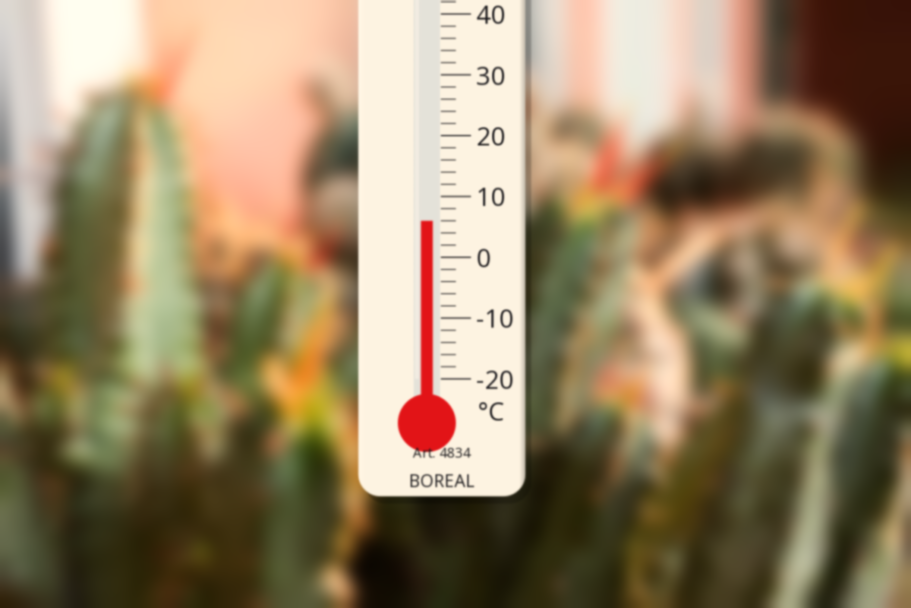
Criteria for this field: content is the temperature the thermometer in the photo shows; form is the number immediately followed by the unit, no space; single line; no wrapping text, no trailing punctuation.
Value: 6°C
